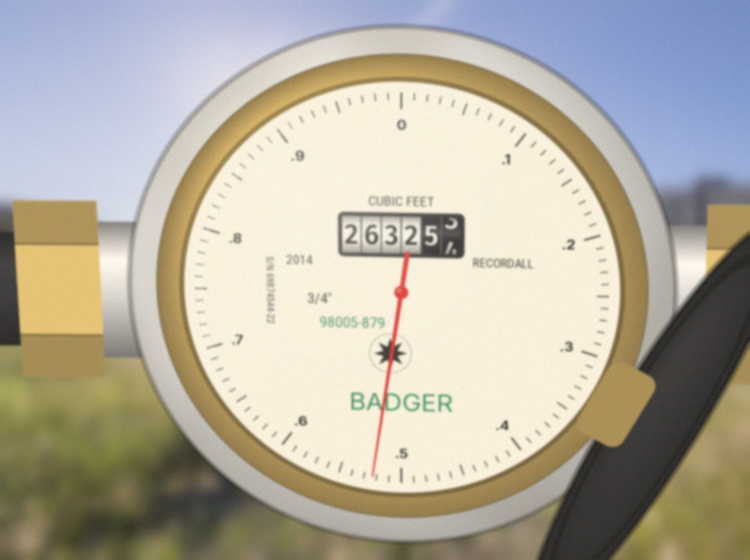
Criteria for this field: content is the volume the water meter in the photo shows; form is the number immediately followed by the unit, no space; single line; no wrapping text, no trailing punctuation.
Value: 263253.52ft³
